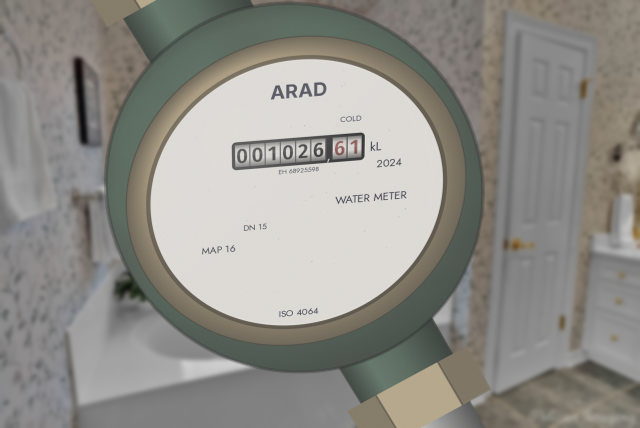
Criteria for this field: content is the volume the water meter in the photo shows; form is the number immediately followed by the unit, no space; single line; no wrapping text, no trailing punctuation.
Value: 1026.61kL
